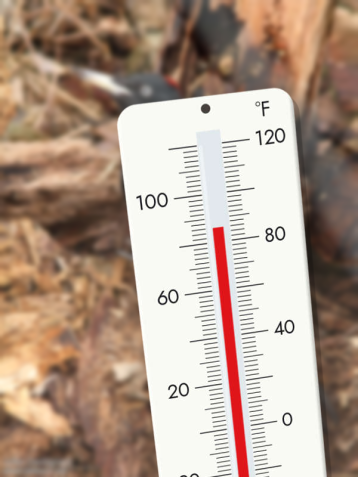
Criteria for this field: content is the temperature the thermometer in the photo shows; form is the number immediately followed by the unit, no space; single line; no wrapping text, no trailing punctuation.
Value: 86°F
